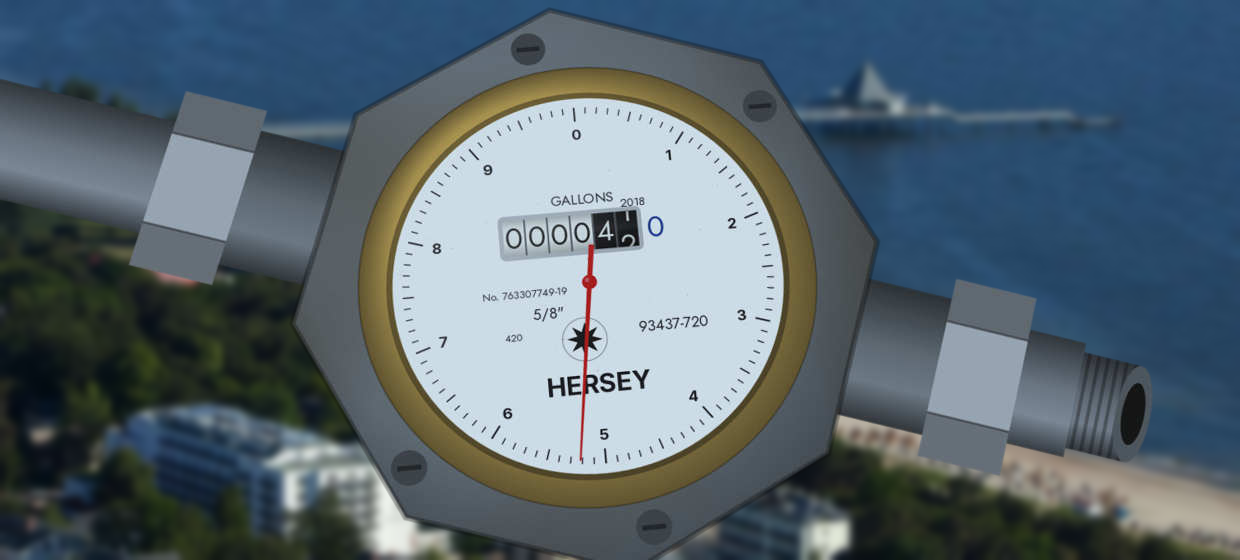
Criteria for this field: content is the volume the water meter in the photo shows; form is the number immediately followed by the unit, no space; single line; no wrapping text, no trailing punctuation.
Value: 415.2gal
